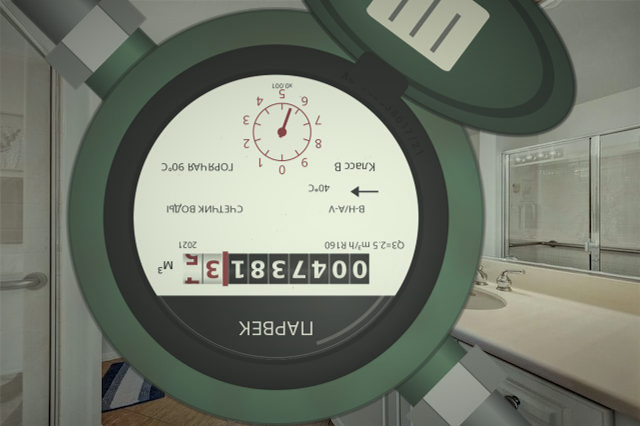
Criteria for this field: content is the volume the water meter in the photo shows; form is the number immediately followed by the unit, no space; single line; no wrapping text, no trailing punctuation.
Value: 47381.345m³
